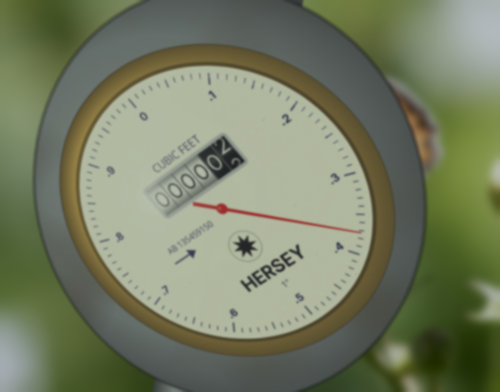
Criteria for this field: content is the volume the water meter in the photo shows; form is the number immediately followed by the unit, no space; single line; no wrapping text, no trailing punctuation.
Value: 2.37ft³
